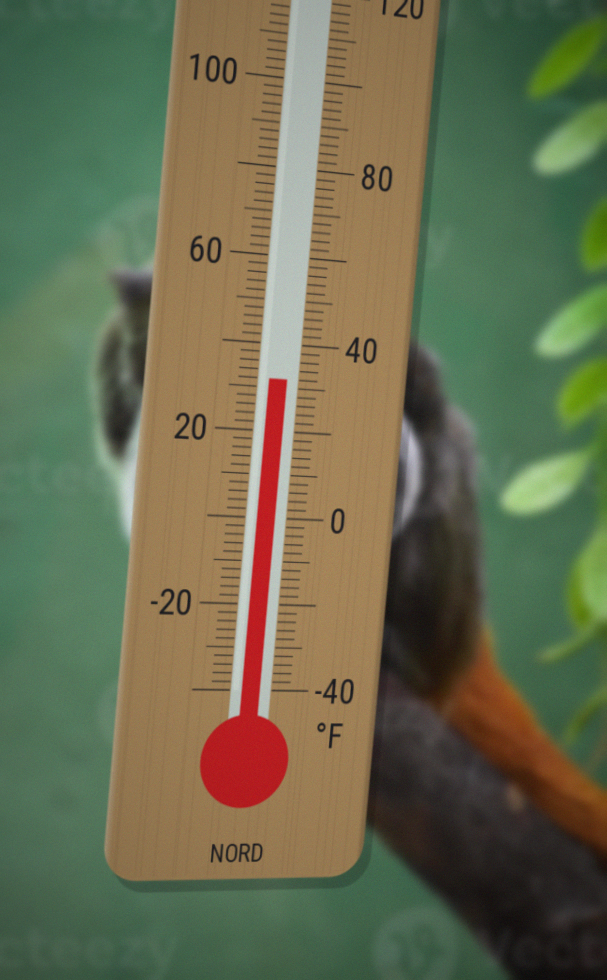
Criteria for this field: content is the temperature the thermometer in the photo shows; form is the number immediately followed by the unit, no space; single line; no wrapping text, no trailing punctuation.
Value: 32°F
